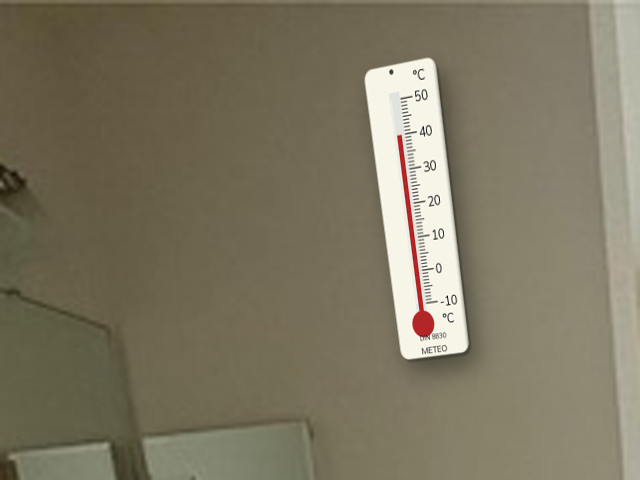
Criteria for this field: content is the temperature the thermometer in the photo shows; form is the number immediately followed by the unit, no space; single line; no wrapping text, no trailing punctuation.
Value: 40°C
